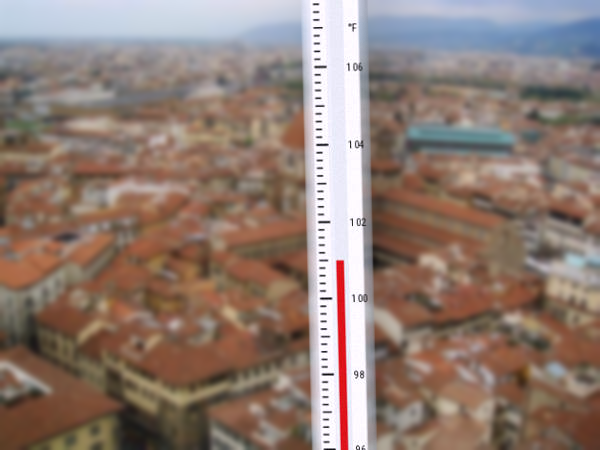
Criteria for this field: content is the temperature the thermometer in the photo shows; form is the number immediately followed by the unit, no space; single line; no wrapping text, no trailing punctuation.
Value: 101°F
